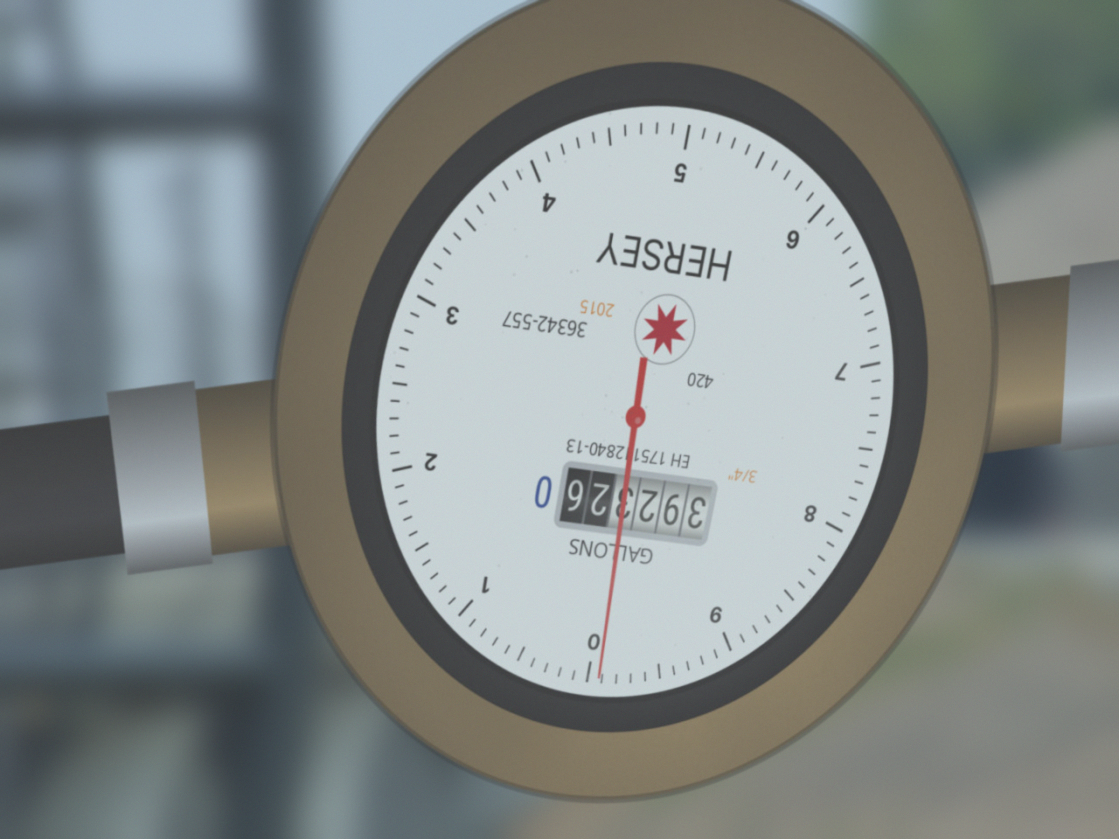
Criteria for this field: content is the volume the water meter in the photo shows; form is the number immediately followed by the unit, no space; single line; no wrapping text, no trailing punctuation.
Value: 3923259.9gal
